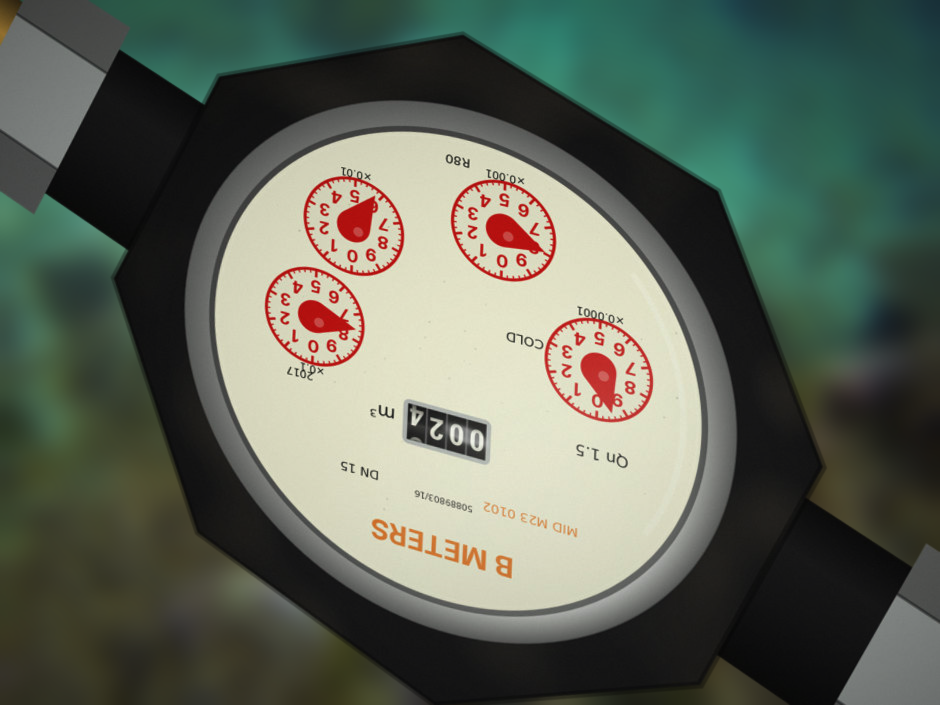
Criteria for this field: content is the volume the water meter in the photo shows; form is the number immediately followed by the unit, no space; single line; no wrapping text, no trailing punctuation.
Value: 23.7579m³
